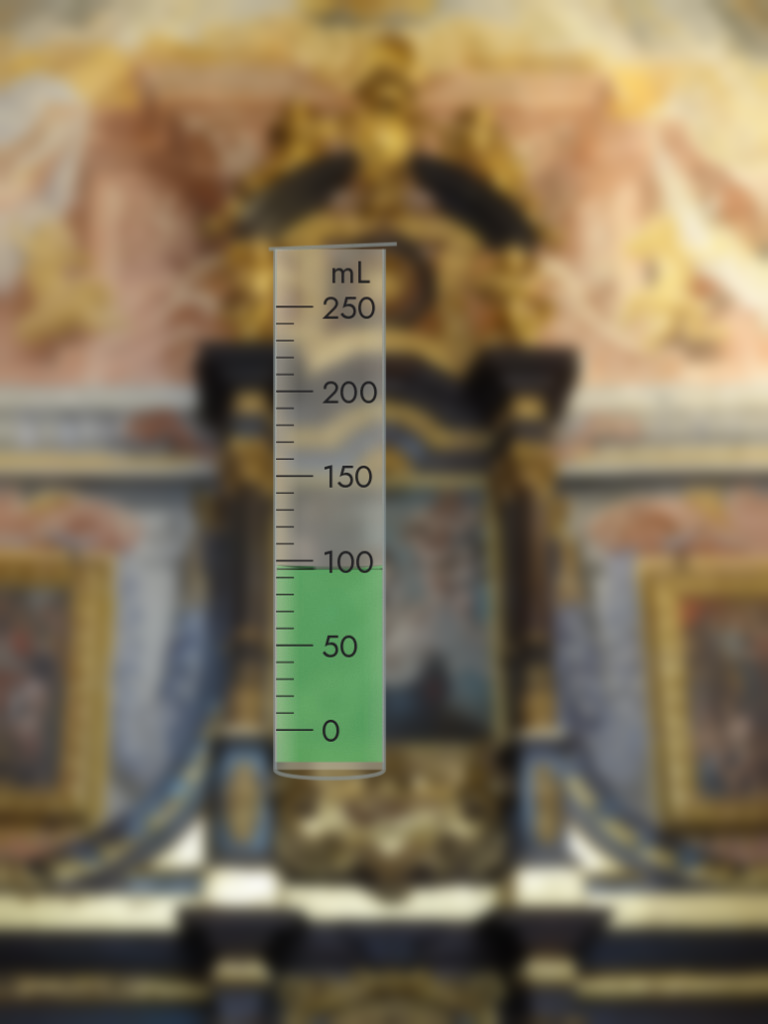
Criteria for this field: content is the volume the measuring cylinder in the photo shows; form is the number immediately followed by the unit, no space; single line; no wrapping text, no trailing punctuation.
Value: 95mL
